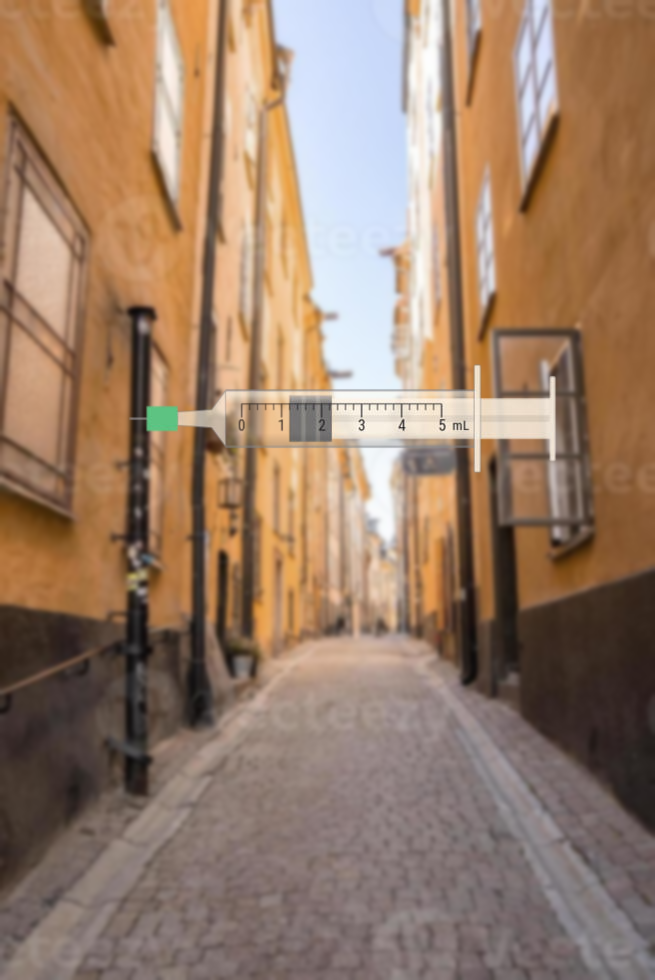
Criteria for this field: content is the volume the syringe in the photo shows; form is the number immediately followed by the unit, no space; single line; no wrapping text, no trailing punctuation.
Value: 1.2mL
